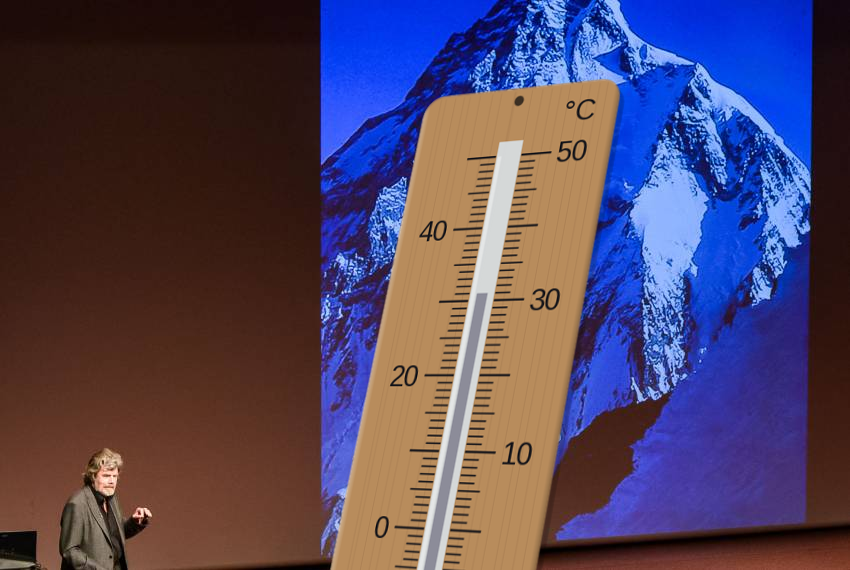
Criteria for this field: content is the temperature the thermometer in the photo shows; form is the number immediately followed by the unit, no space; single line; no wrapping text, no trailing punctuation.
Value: 31°C
